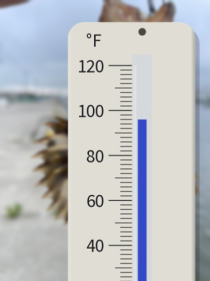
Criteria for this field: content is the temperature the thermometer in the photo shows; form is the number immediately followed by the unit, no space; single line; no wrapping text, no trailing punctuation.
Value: 96°F
